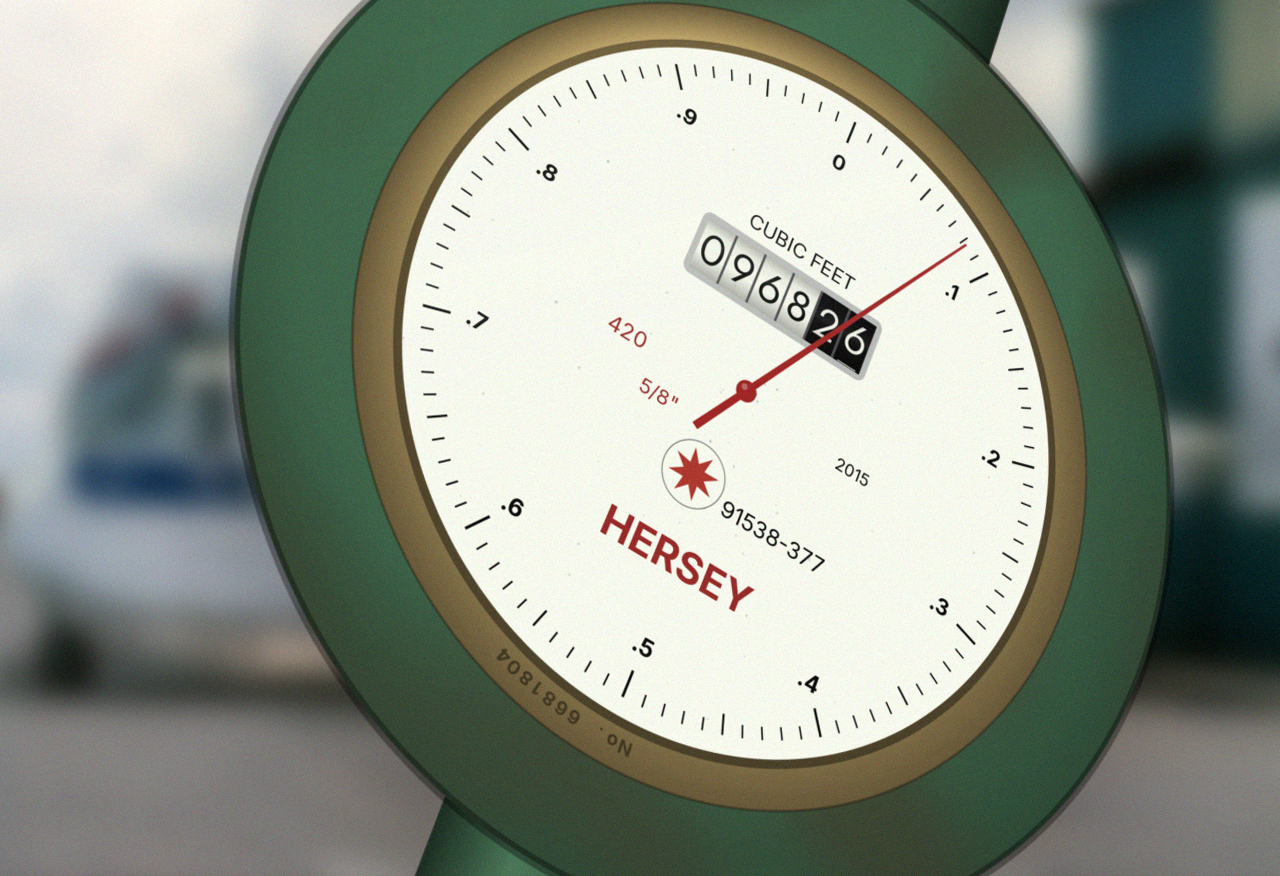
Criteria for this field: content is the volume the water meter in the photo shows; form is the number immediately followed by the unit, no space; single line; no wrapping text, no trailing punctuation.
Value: 96826.08ft³
